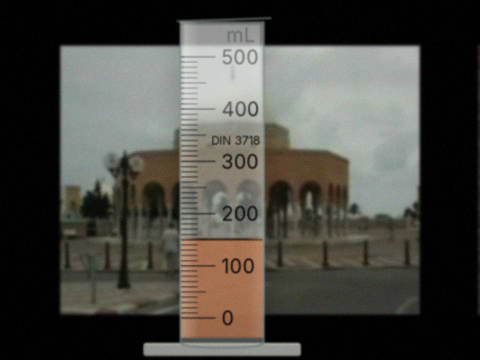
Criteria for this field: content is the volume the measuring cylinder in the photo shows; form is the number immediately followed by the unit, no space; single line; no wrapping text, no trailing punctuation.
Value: 150mL
